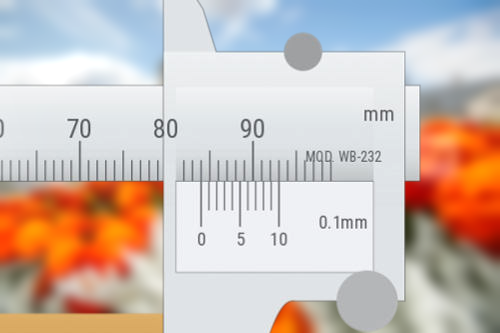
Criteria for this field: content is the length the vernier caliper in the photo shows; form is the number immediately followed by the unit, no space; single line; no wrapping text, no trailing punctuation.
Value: 84.0mm
